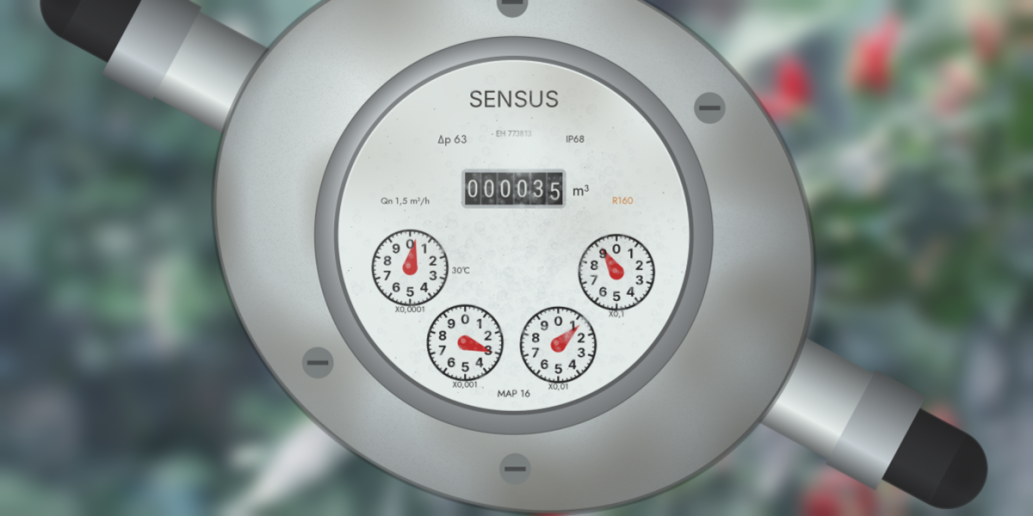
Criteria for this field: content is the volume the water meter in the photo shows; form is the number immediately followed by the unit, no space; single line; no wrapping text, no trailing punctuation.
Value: 34.9130m³
